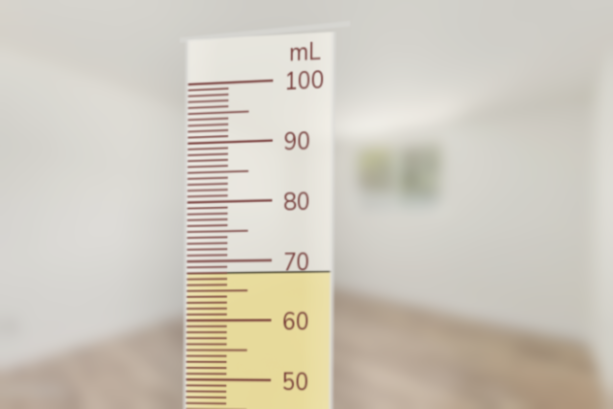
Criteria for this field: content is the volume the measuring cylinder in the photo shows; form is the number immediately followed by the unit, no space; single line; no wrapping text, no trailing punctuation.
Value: 68mL
